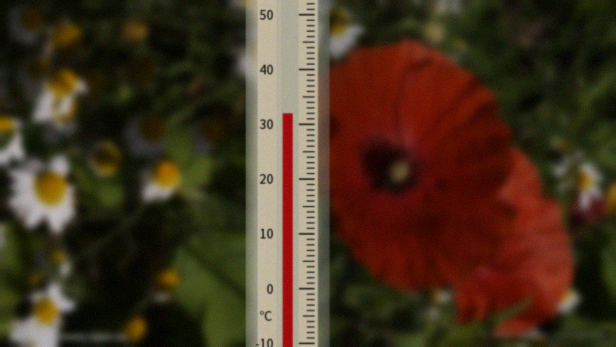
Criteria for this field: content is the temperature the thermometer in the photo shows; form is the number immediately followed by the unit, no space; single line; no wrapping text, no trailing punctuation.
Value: 32°C
